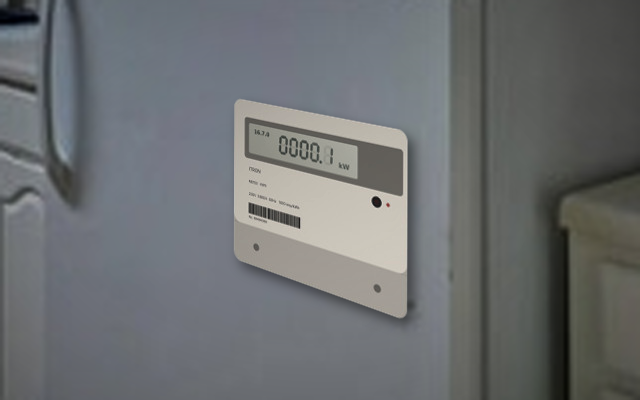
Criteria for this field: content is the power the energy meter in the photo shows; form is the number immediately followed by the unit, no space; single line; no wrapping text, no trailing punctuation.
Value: 0.1kW
